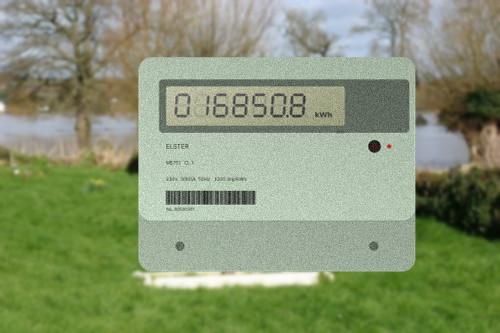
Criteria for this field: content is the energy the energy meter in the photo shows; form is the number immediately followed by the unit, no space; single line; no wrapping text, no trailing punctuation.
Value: 16850.8kWh
